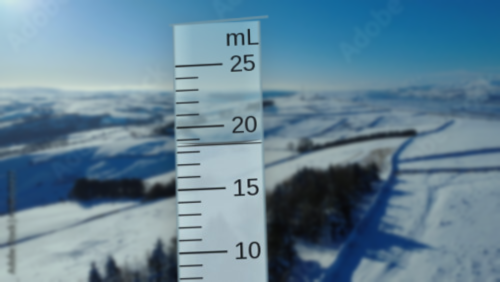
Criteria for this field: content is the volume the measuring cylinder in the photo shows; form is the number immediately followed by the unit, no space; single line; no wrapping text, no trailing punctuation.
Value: 18.5mL
